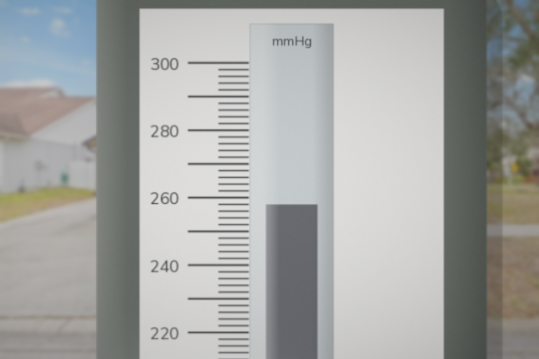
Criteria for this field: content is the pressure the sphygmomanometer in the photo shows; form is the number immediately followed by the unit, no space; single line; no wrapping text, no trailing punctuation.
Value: 258mmHg
